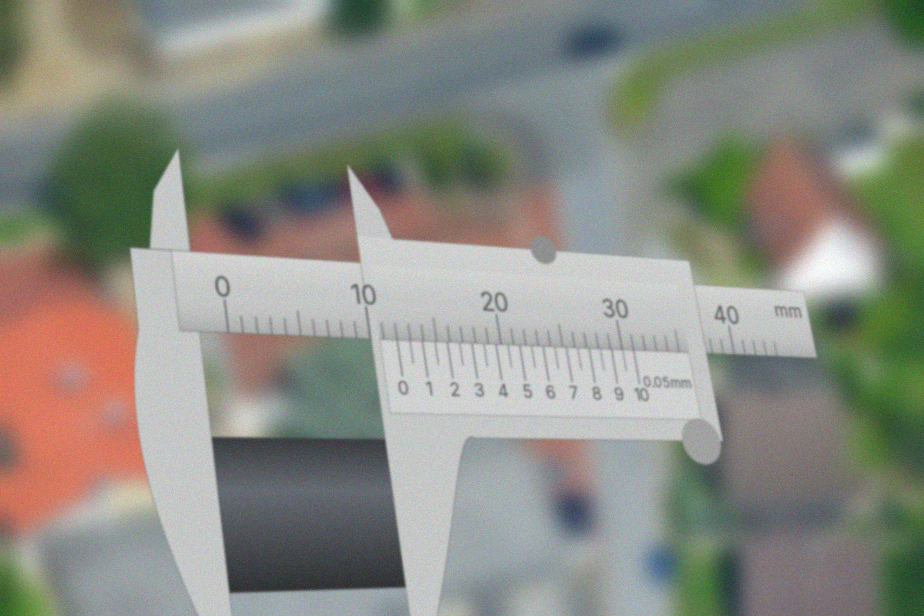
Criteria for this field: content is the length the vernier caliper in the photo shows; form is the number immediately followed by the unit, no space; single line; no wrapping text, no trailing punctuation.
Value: 12.0mm
